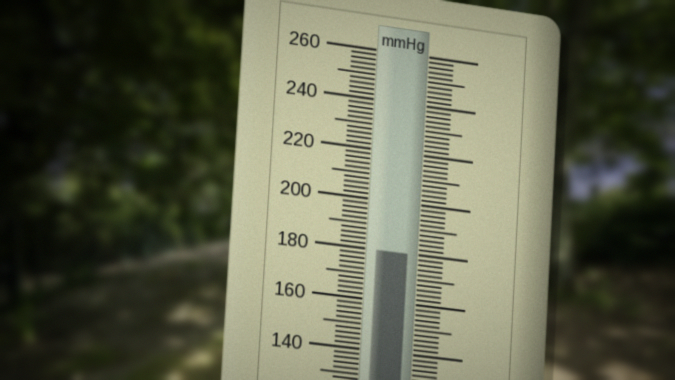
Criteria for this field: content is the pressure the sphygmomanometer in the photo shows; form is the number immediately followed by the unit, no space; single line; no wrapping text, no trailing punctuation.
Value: 180mmHg
